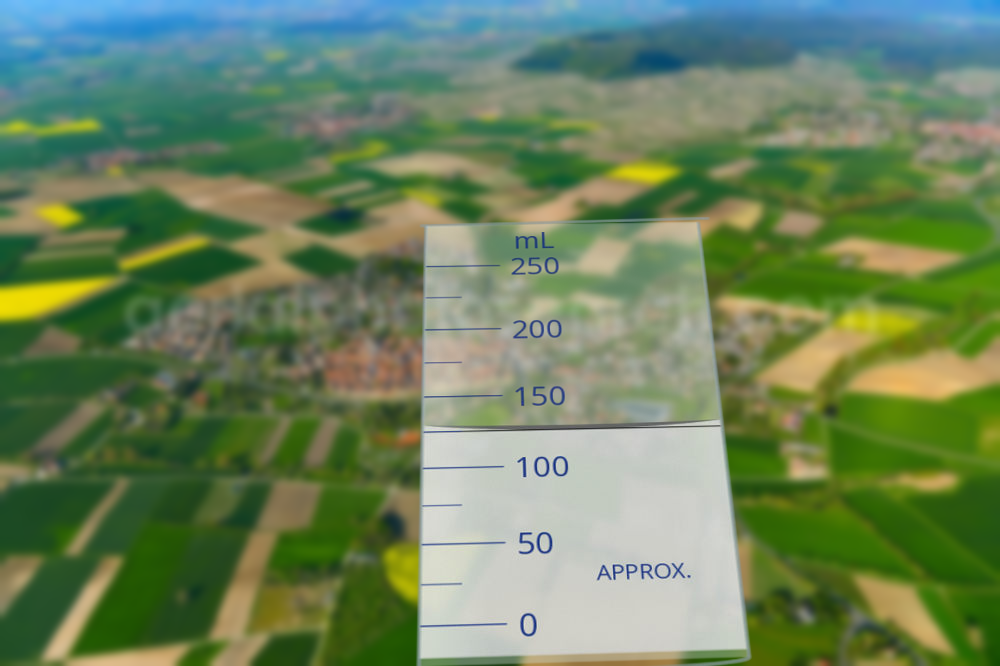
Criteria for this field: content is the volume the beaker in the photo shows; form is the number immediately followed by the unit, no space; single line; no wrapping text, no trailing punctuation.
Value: 125mL
